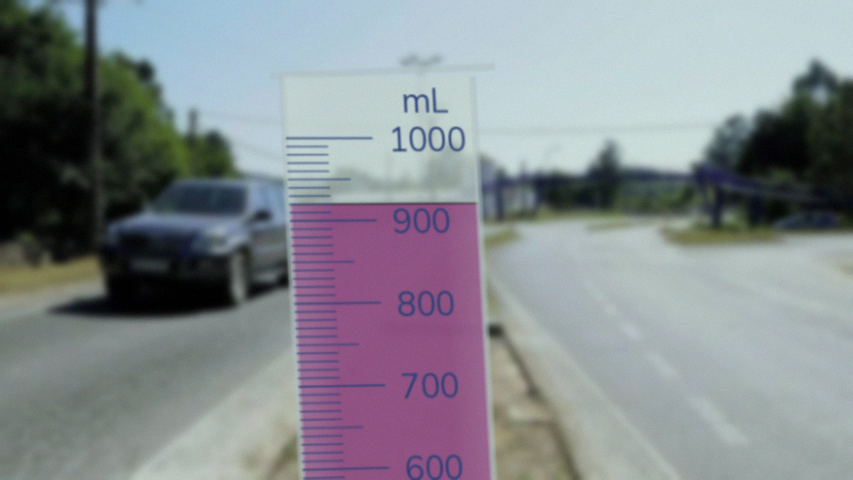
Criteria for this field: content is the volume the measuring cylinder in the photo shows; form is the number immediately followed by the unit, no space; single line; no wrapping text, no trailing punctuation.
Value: 920mL
